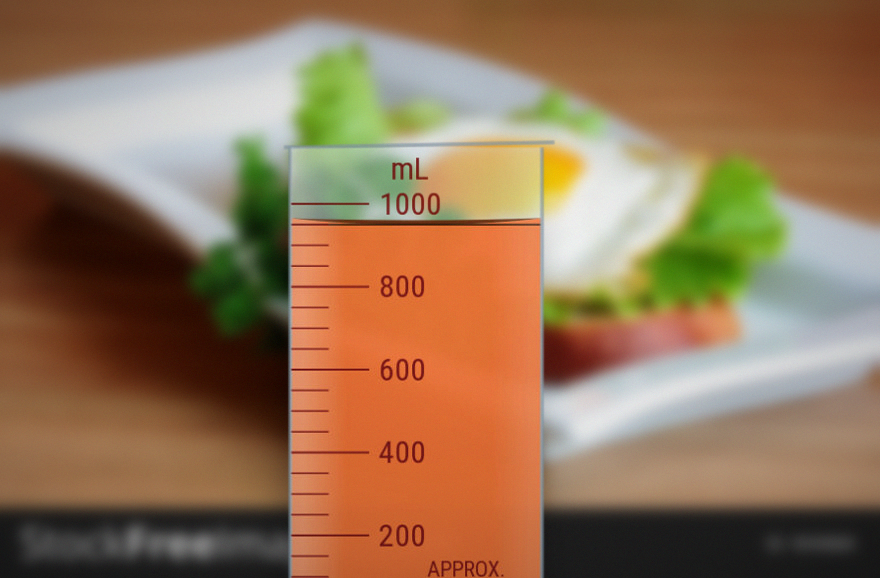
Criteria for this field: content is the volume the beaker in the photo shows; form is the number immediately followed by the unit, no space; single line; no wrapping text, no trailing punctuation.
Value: 950mL
